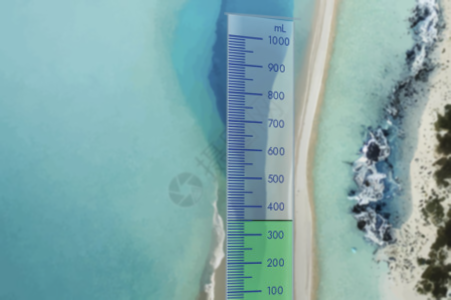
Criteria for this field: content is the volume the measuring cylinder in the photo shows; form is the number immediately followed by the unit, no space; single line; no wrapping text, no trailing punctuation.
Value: 350mL
